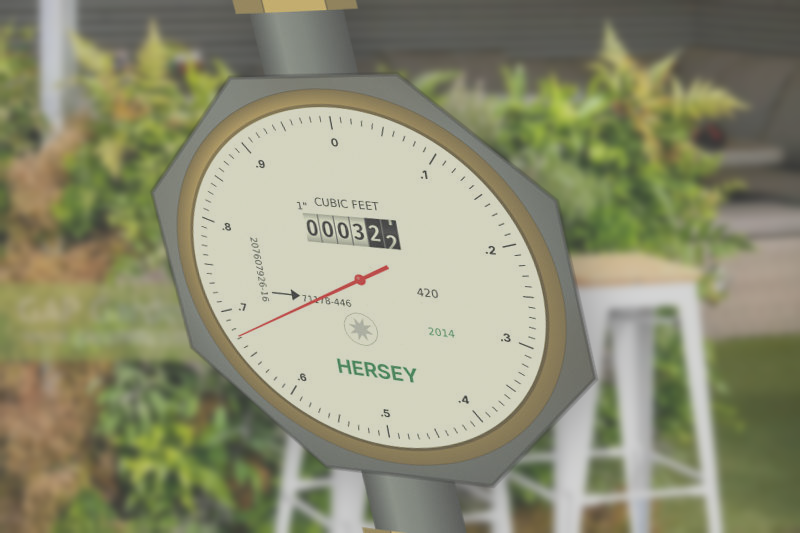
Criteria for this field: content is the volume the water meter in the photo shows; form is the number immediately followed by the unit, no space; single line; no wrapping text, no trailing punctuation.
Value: 321.67ft³
